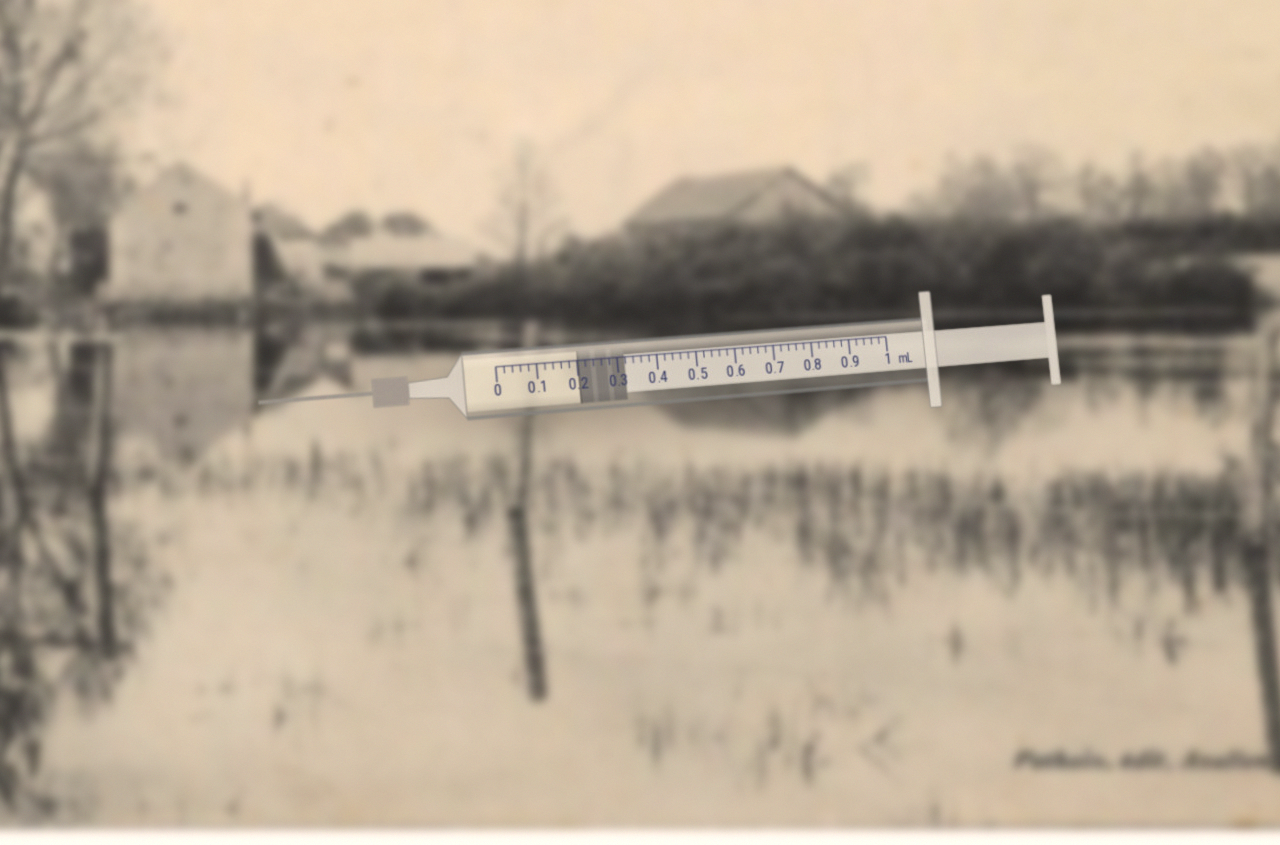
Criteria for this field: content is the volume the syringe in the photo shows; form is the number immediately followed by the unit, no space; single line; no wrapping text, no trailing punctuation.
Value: 0.2mL
